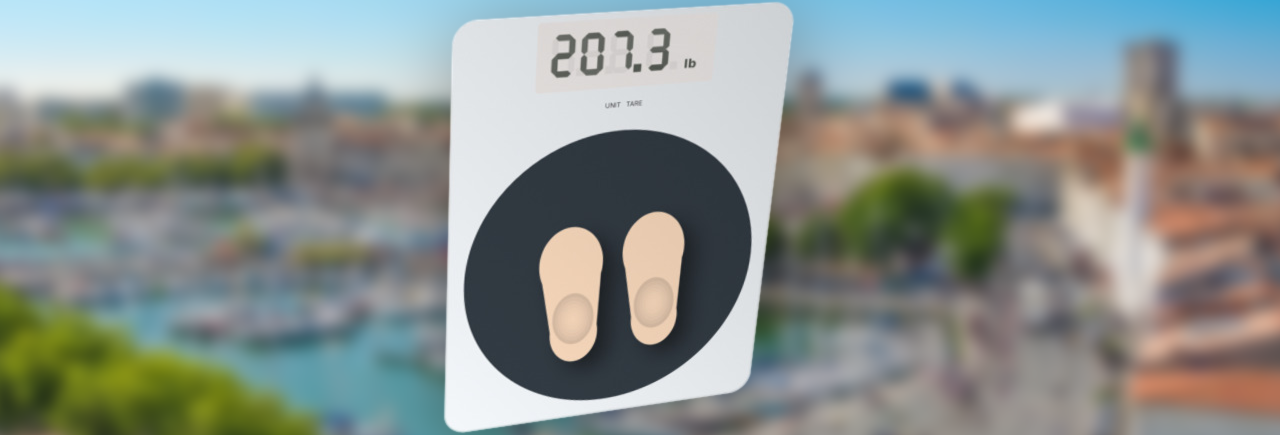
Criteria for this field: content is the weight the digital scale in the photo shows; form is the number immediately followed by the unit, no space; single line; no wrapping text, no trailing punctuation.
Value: 207.3lb
